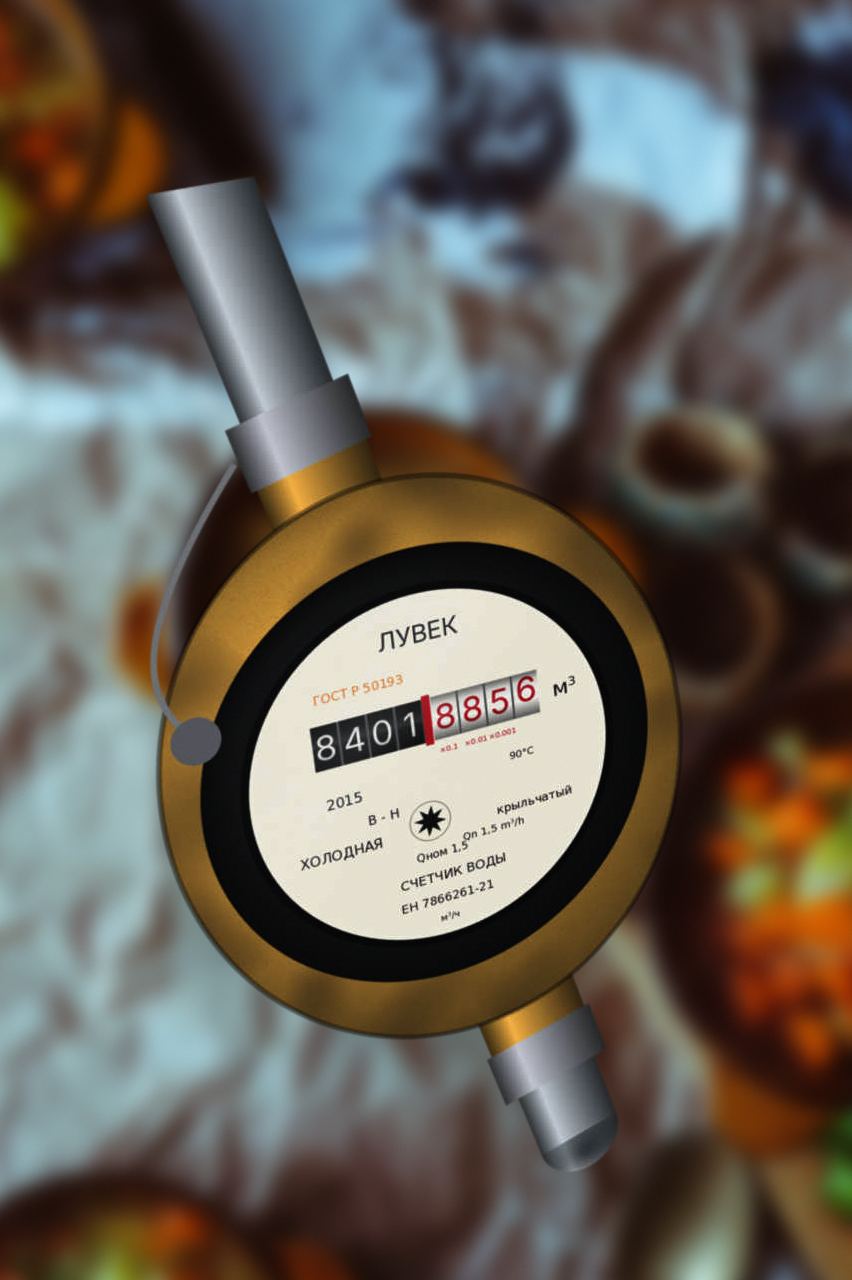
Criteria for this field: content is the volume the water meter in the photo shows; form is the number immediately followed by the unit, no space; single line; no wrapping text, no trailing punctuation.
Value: 8401.8856m³
